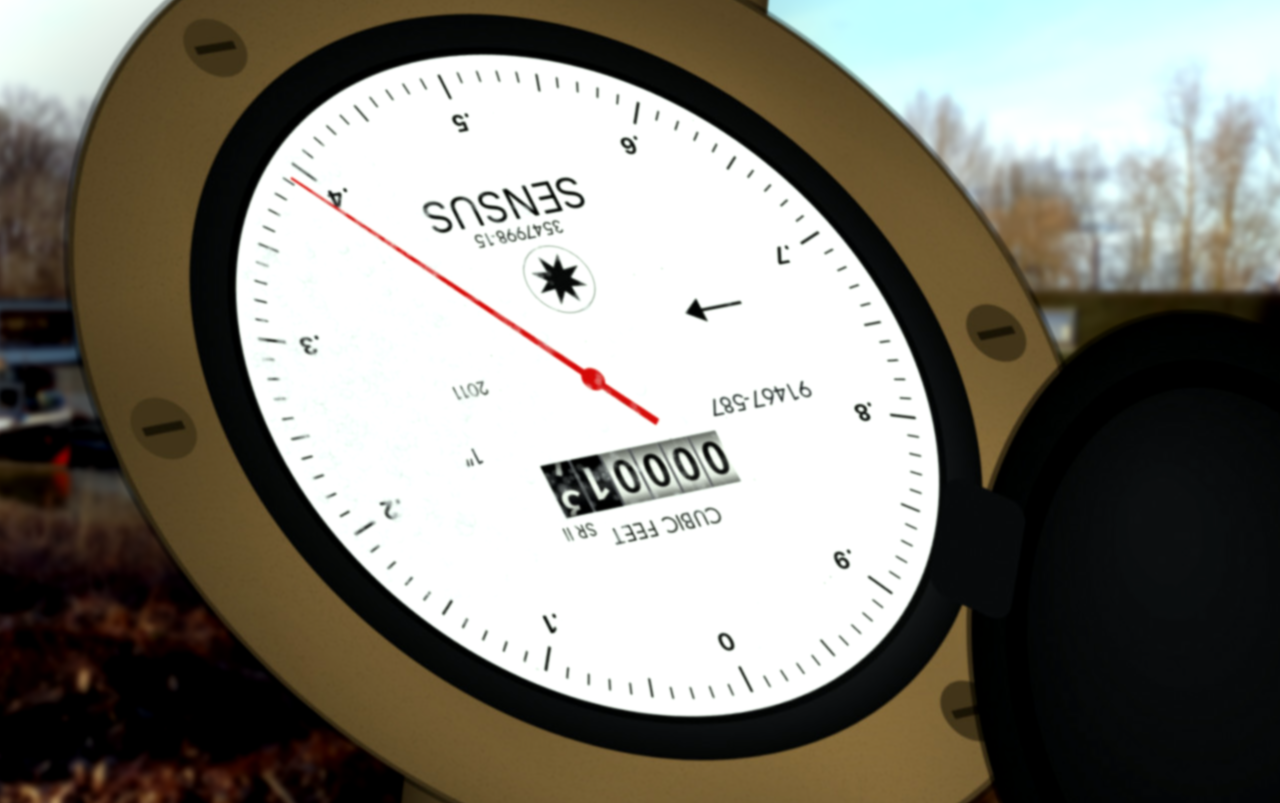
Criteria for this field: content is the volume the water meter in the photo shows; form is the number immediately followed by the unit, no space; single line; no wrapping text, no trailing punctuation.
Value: 13.39ft³
